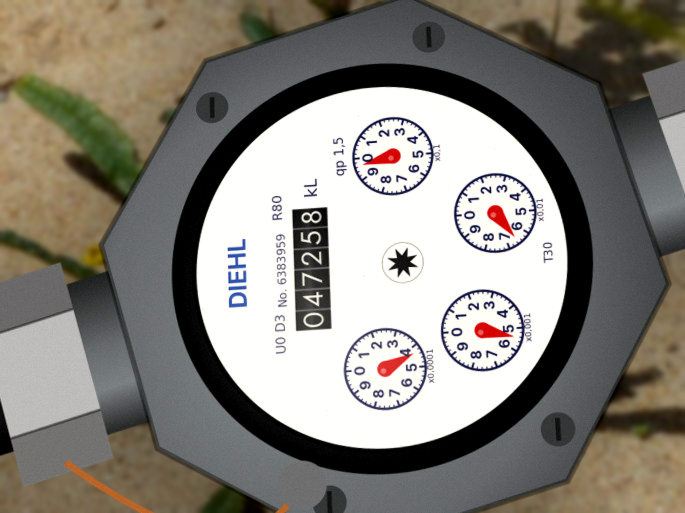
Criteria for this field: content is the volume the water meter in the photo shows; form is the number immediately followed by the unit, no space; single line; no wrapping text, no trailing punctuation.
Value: 47257.9654kL
